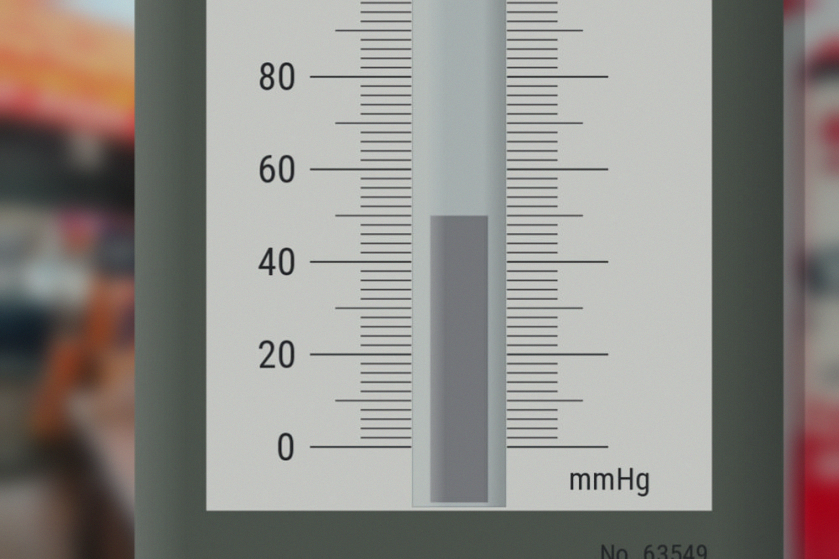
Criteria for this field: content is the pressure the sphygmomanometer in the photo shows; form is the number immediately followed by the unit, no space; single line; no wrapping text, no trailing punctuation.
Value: 50mmHg
